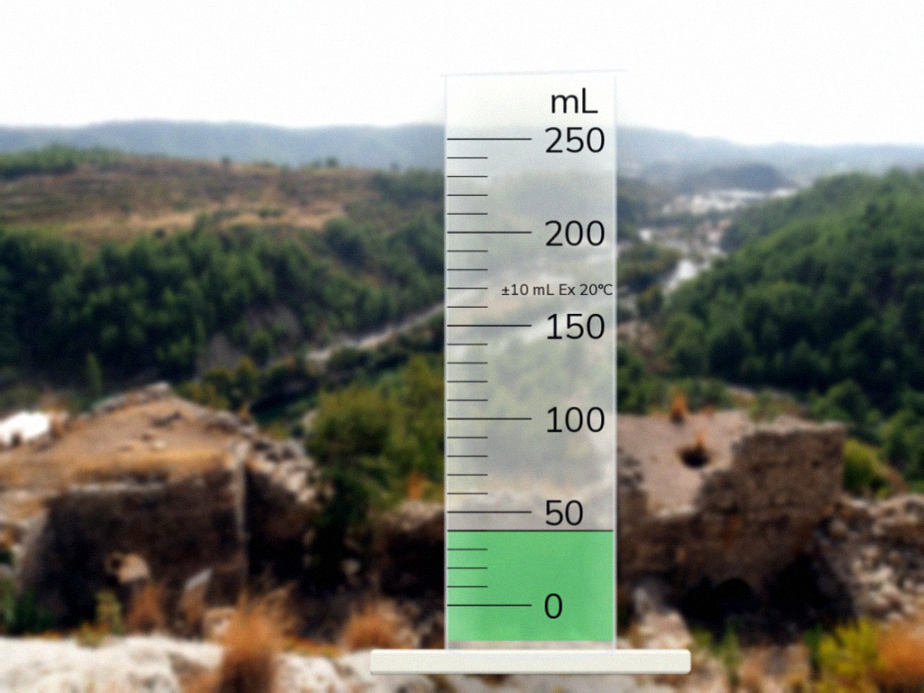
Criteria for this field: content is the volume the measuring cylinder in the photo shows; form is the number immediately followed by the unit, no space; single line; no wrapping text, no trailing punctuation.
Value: 40mL
